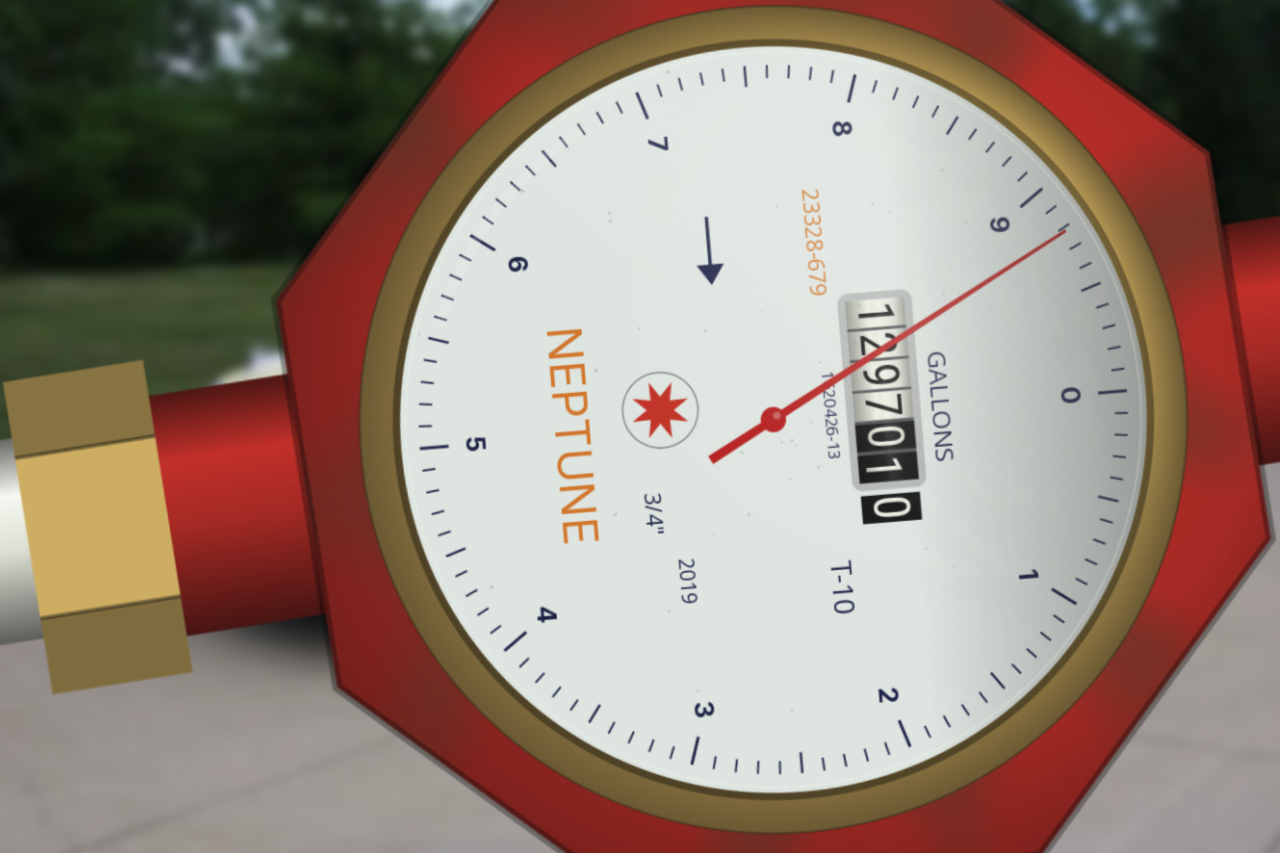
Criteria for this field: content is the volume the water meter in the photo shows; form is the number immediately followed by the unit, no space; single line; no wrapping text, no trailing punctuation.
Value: 1297009.2gal
